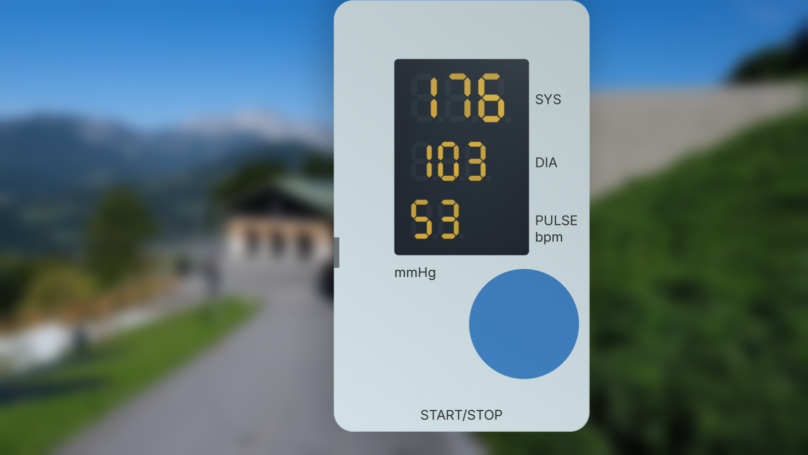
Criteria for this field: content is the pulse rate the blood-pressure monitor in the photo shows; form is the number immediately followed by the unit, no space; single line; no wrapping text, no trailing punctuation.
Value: 53bpm
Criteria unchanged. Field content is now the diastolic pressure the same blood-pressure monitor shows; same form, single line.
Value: 103mmHg
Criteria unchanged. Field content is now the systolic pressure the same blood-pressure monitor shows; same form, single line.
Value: 176mmHg
